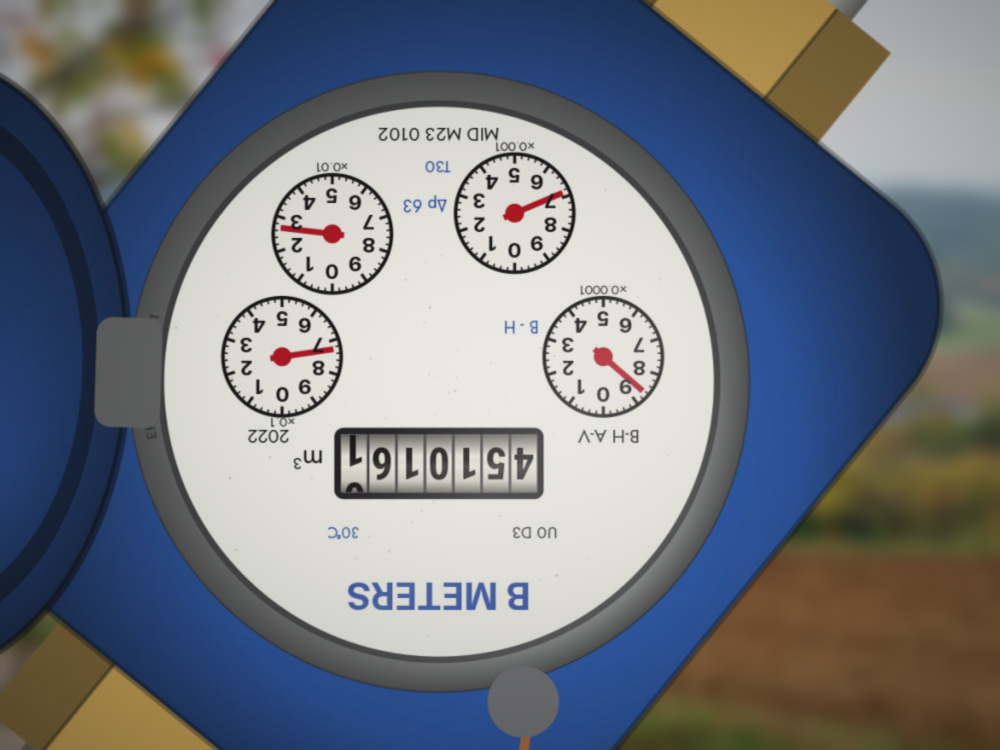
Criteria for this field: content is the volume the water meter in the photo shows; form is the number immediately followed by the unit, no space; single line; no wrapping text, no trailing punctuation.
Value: 4510160.7268m³
